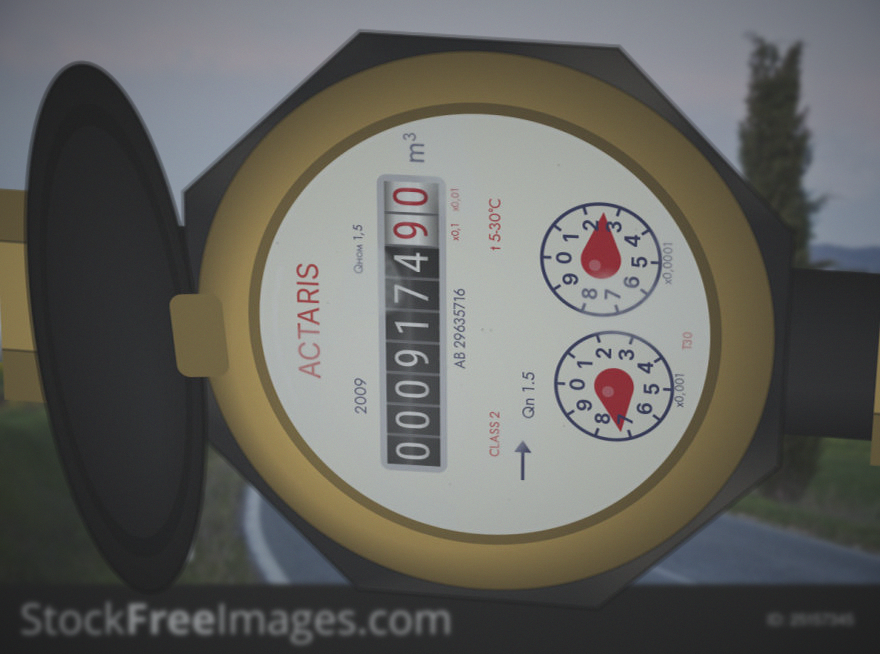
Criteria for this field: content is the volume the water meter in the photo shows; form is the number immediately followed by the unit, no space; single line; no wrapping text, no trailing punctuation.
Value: 9174.9072m³
